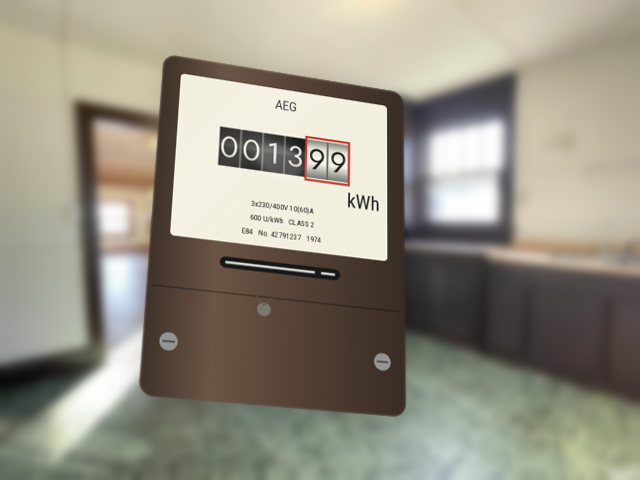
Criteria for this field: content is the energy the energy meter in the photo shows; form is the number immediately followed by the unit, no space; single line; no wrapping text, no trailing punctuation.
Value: 13.99kWh
